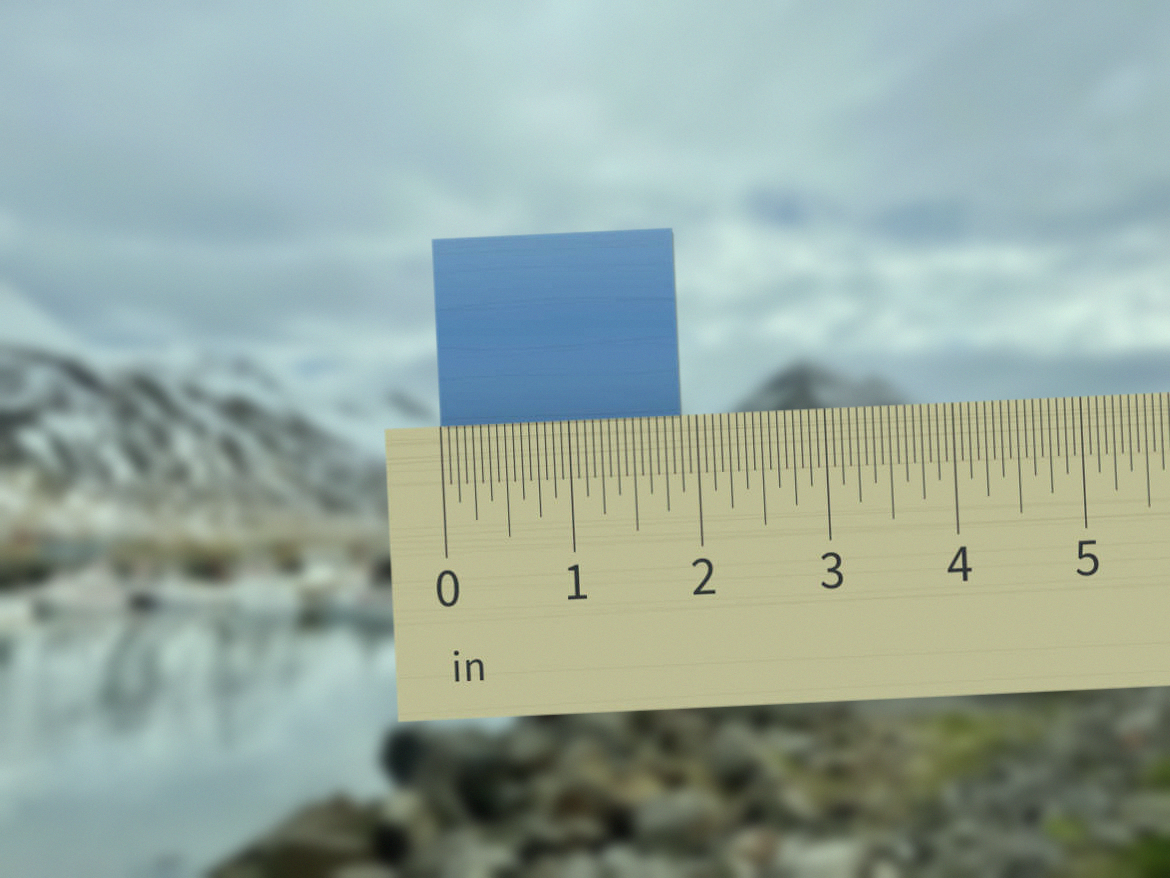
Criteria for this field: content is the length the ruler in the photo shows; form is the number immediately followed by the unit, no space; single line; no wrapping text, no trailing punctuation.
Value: 1.875in
